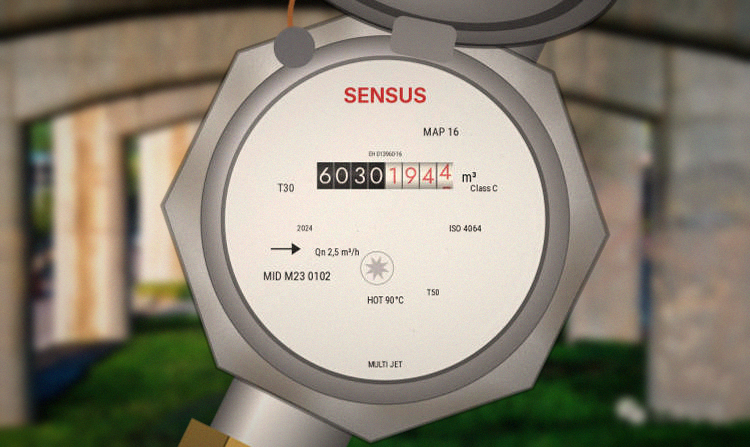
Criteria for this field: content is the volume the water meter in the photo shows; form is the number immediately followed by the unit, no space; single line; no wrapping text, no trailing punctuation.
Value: 6030.1944m³
